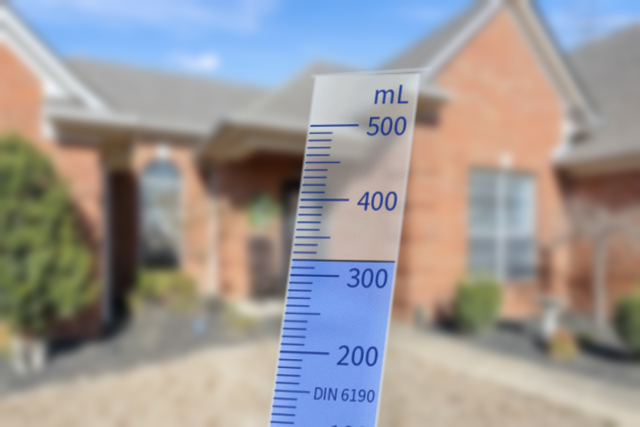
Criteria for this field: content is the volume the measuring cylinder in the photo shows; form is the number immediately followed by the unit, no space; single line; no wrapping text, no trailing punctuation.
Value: 320mL
